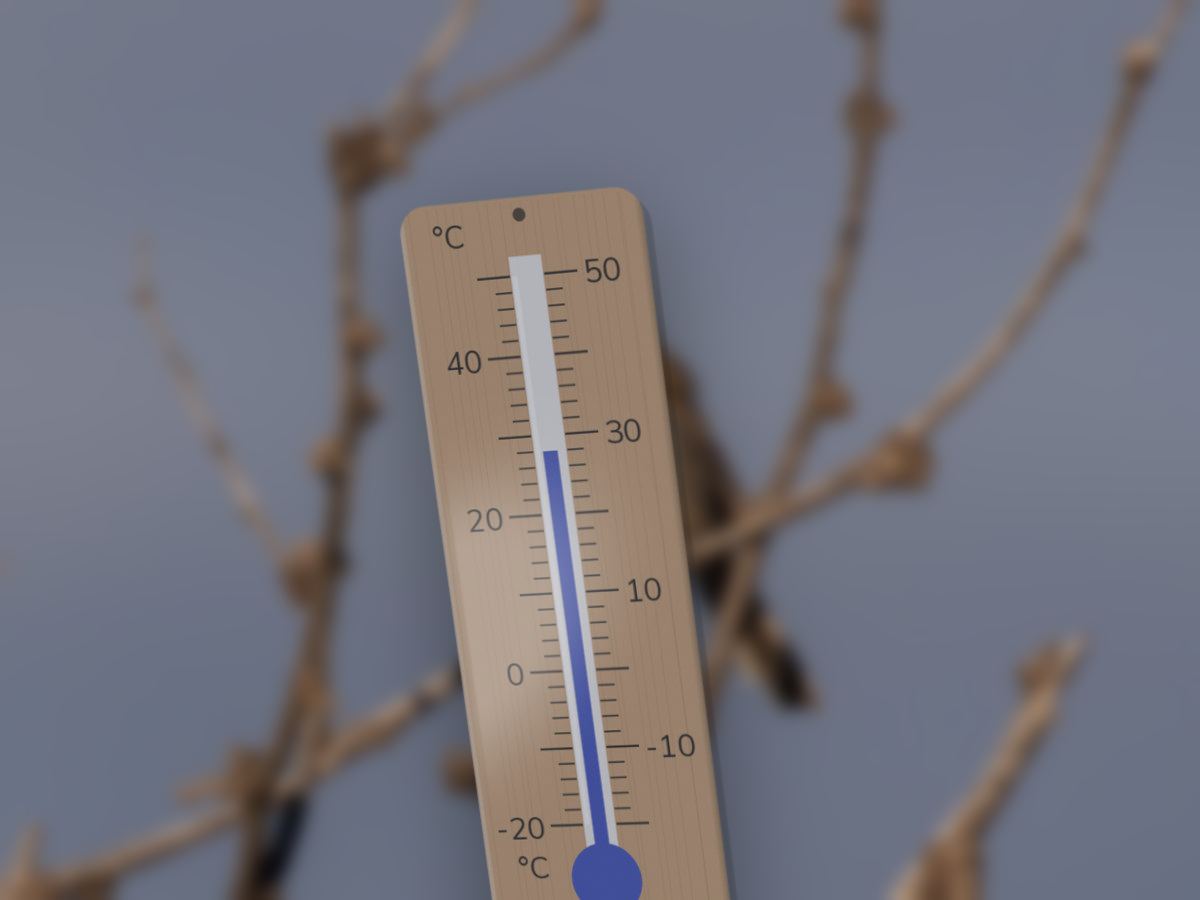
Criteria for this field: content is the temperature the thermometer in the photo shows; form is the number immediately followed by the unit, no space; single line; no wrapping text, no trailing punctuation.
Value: 28°C
